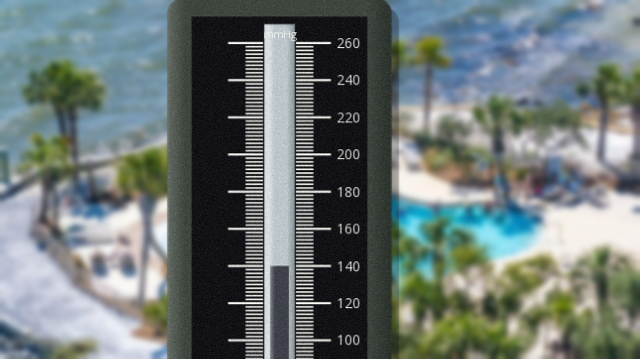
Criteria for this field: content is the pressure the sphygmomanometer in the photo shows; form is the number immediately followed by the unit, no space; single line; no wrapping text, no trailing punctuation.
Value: 140mmHg
